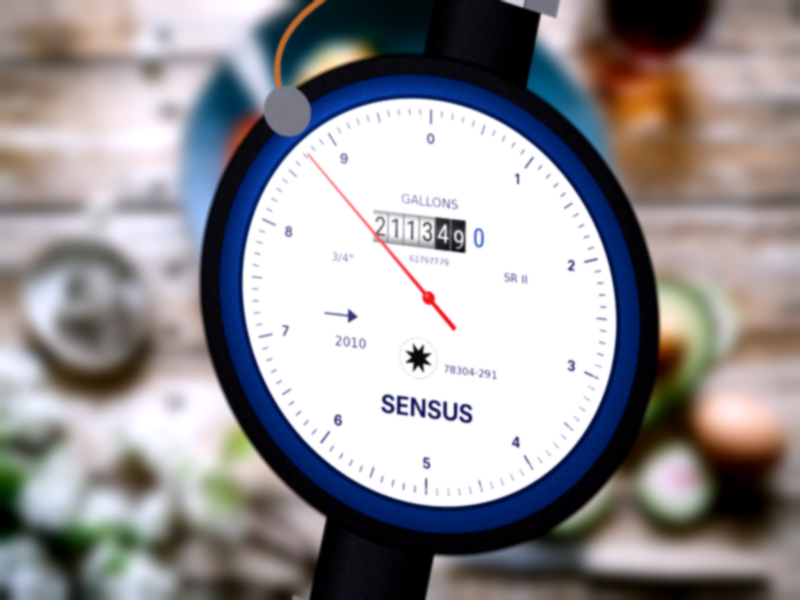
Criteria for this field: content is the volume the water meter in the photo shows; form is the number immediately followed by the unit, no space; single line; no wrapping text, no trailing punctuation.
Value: 2113488.7gal
